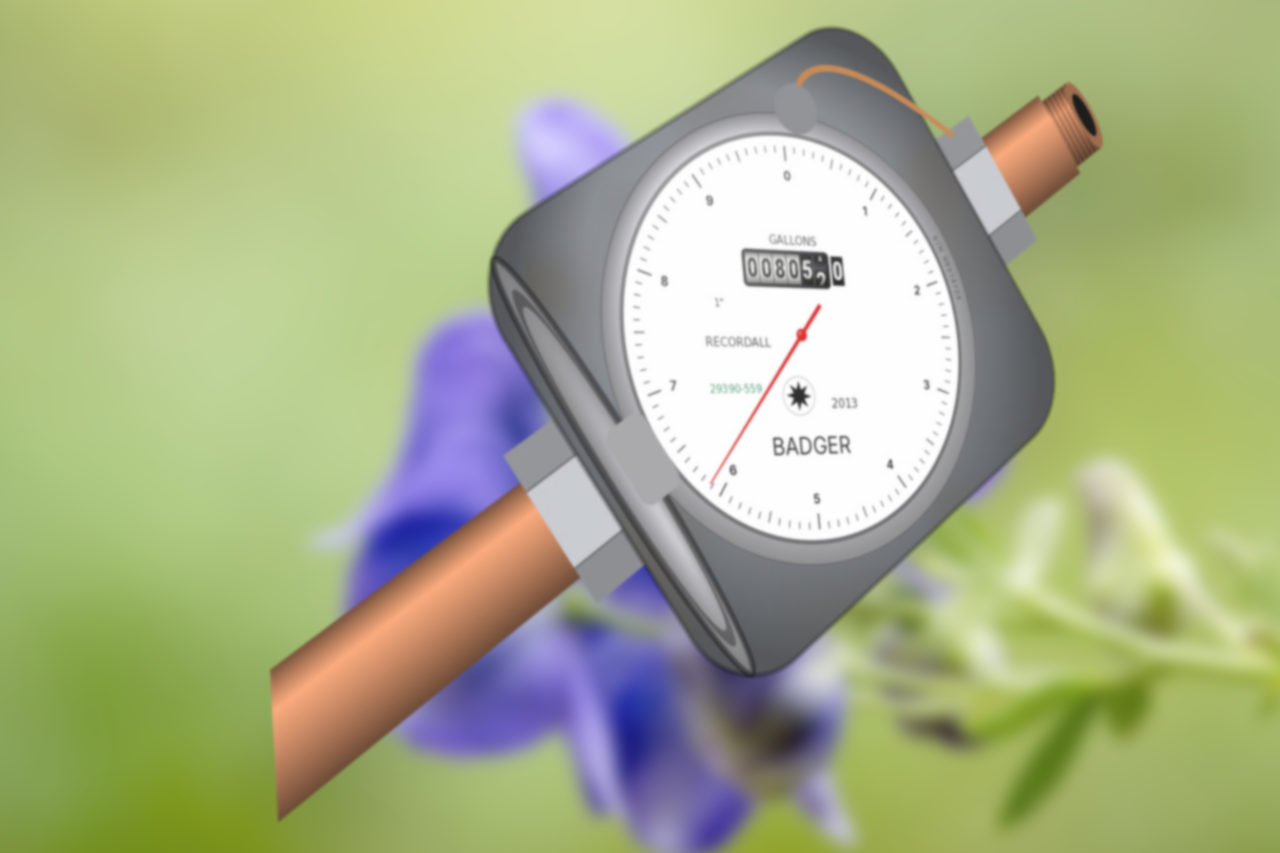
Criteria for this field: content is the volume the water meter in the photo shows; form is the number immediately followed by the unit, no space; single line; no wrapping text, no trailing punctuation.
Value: 80516.1gal
